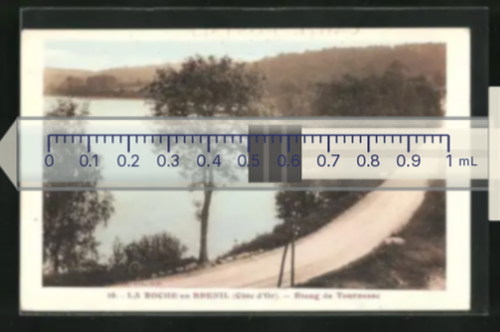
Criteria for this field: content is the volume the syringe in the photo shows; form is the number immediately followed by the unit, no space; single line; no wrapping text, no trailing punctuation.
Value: 0.5mL
